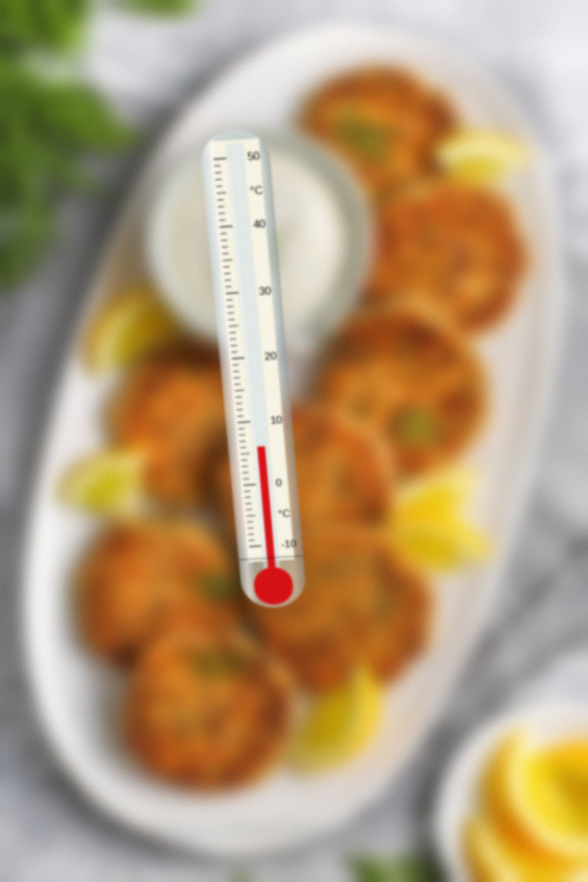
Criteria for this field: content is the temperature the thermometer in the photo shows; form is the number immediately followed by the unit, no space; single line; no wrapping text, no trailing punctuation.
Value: 6°C
